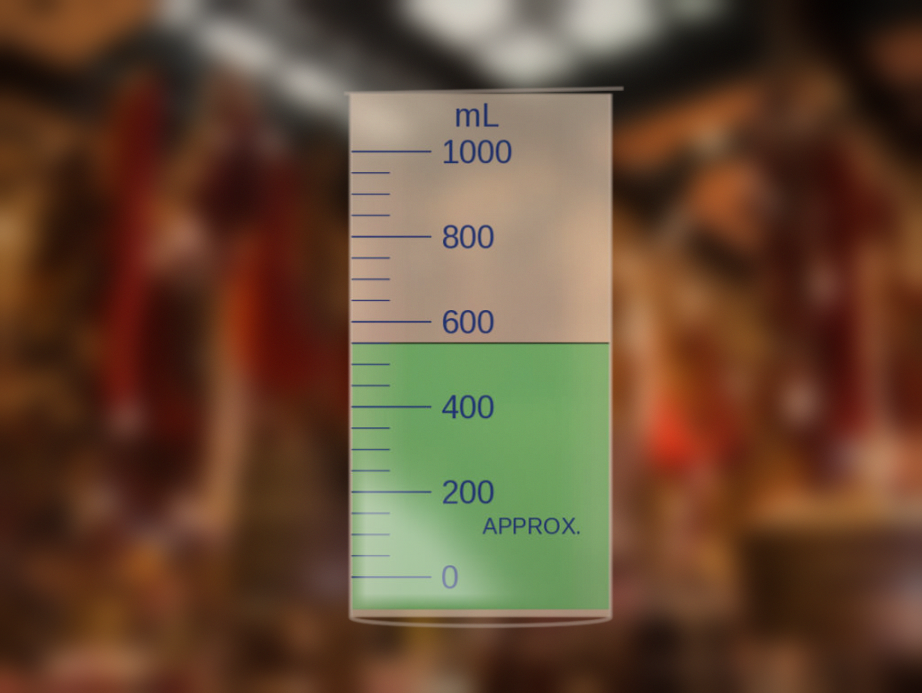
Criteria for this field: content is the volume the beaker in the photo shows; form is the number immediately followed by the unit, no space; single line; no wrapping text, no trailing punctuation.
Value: 550mL
